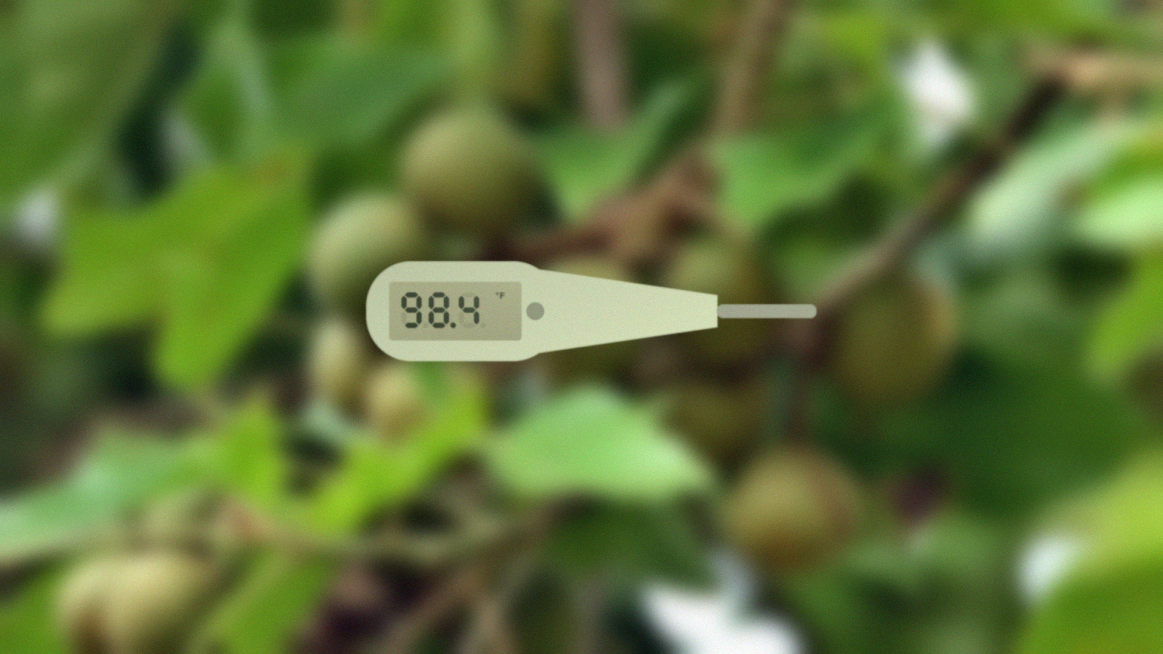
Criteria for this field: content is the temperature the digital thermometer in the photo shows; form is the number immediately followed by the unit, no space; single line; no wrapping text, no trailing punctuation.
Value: 98.4°F
